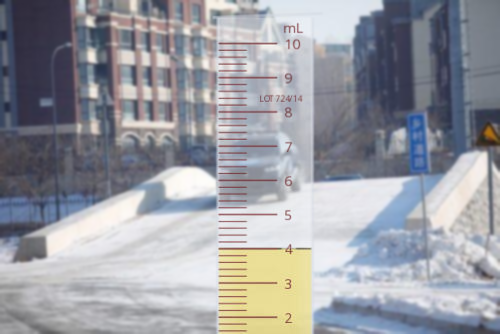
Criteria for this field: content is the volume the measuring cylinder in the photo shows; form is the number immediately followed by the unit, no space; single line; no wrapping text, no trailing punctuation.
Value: 4mL
